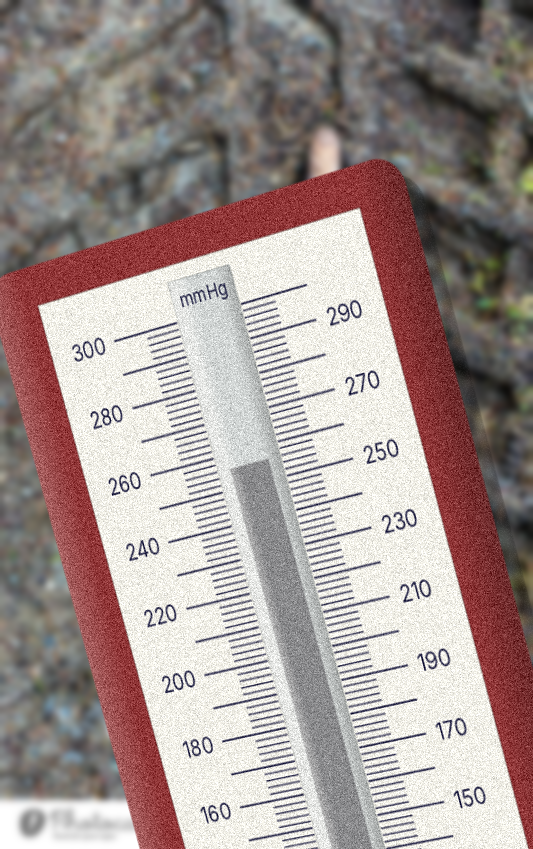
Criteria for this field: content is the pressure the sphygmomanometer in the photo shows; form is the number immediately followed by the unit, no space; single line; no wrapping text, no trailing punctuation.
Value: 256mmHg
